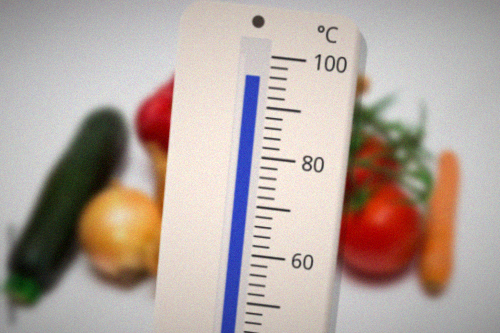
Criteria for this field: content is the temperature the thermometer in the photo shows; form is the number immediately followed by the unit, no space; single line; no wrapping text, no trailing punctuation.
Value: 96°C
